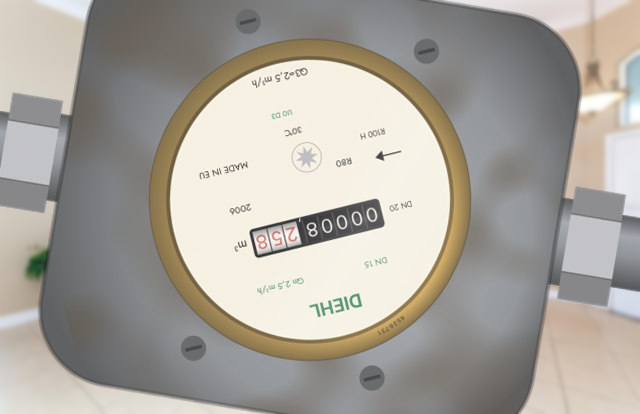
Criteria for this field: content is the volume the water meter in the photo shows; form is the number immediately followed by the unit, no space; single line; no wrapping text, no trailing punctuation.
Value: 8.258m³
